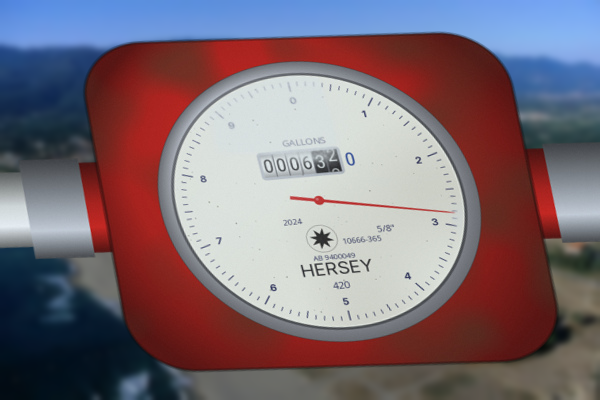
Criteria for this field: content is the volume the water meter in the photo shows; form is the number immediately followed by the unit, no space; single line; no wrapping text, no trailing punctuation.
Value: 6322.8gal
